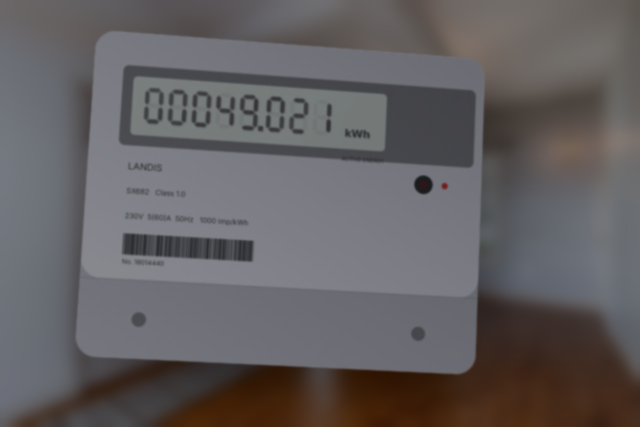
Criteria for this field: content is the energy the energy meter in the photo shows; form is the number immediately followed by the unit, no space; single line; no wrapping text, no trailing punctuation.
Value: 49.021kWh
